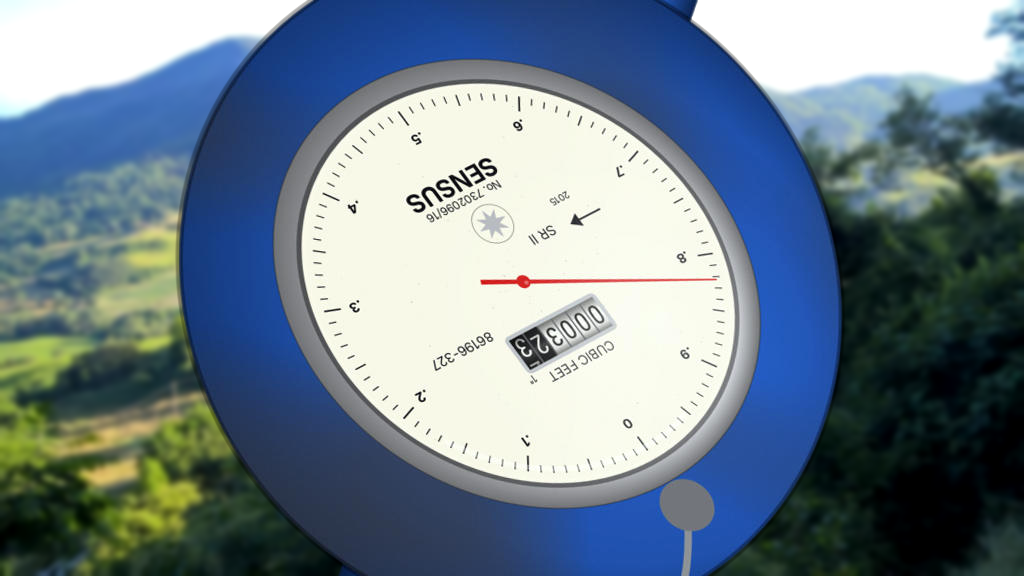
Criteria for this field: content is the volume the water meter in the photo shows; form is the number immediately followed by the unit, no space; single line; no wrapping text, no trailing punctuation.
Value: 322.82ft³
